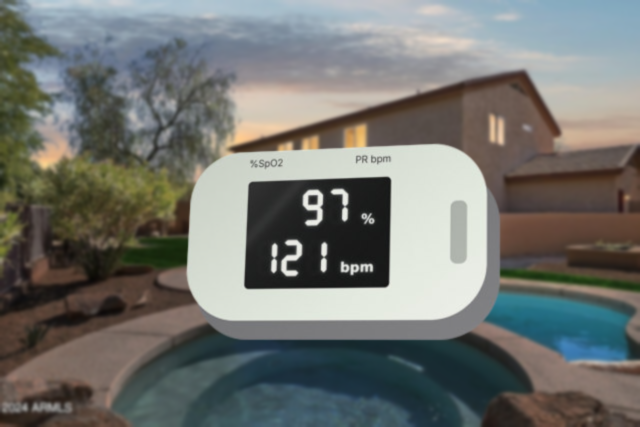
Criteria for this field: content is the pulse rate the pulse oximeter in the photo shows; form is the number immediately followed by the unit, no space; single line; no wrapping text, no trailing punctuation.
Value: 121bpm
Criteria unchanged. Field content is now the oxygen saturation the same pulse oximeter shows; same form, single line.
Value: 97%
